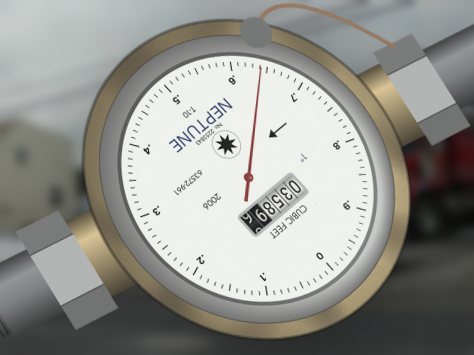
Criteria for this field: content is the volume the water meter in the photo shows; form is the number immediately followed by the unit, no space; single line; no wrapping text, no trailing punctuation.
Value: 35895.64ft³
